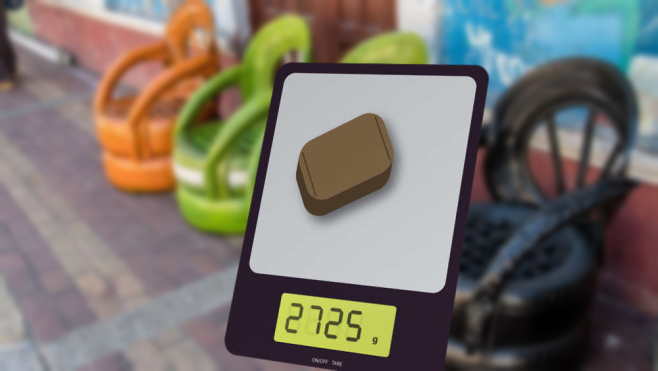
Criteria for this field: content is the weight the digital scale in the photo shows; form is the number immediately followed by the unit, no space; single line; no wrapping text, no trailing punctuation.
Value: 2725g
